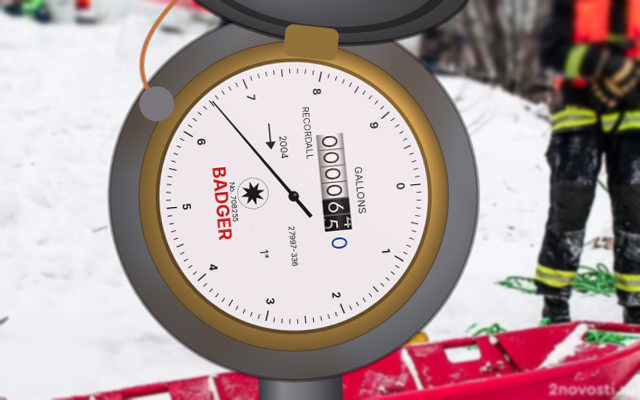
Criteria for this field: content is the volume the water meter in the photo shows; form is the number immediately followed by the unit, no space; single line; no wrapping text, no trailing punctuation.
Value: 646.5gal
